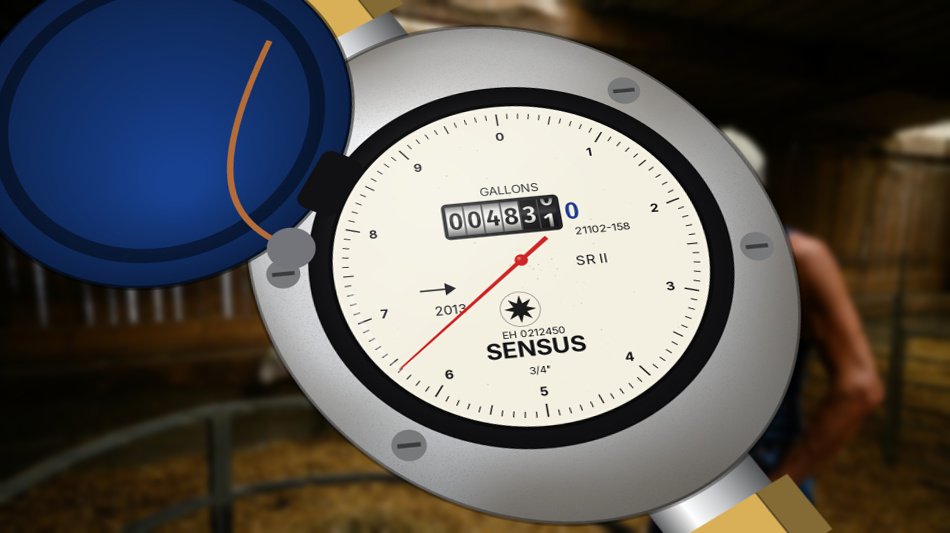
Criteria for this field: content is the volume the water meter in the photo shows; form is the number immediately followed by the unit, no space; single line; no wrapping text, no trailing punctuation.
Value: 48306.4gal
